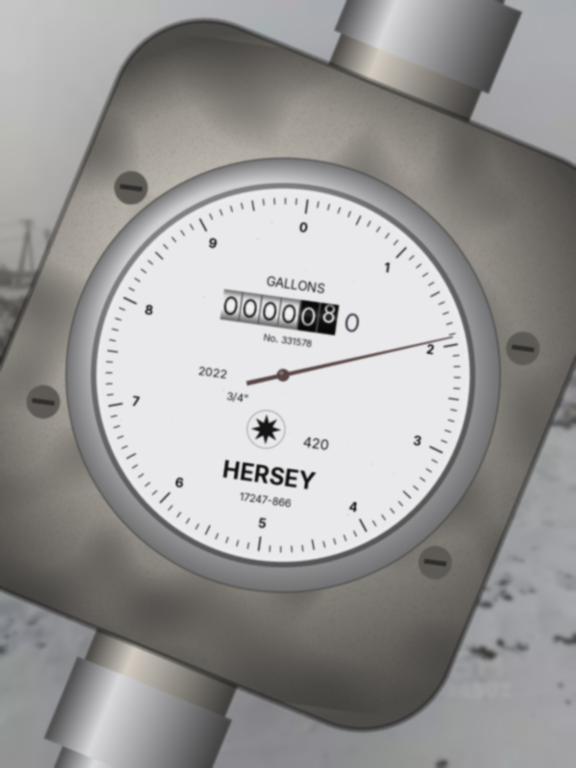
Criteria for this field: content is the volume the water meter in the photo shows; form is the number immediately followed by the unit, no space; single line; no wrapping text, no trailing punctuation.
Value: 81.9gal
